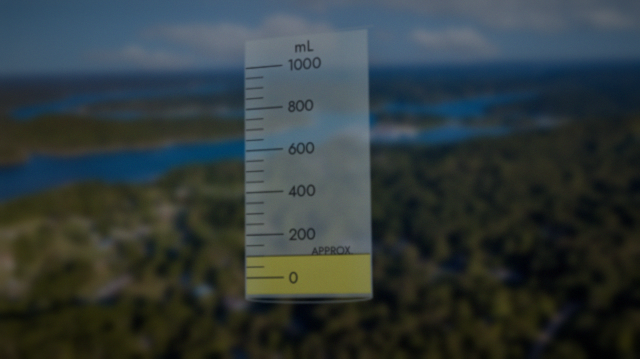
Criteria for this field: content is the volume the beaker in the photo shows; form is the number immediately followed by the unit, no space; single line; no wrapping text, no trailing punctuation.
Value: 100mL
